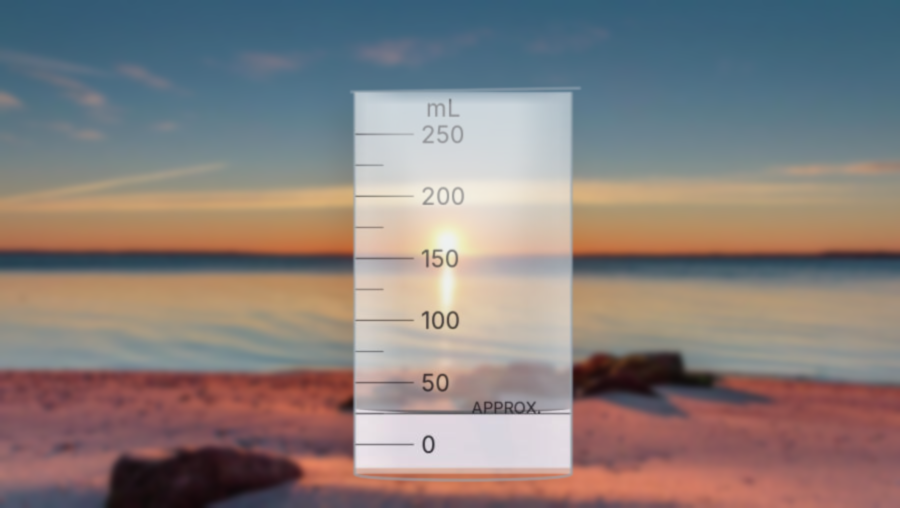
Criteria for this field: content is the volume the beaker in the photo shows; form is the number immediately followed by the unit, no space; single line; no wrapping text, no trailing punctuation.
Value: 25mL
